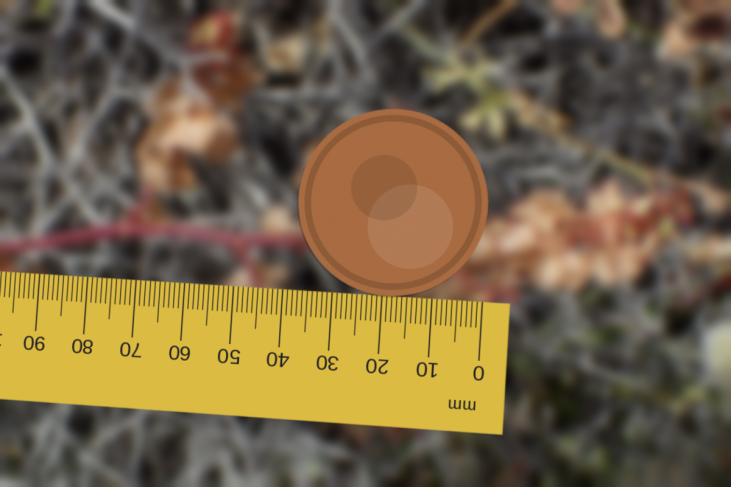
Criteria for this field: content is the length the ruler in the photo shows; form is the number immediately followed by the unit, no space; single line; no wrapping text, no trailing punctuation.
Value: 38mm
